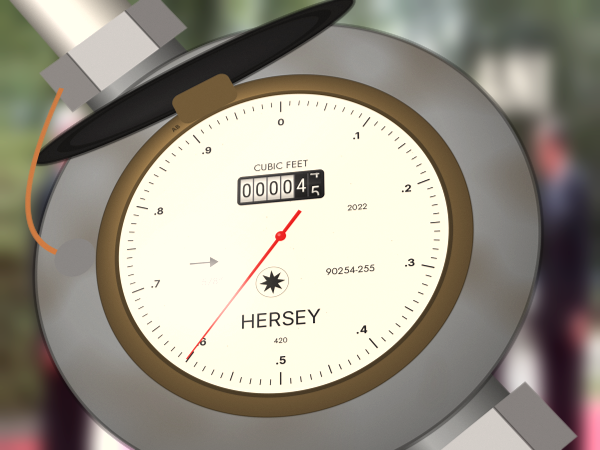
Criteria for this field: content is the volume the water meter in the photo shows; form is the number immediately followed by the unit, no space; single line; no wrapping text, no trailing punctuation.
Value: 44.60ft³
